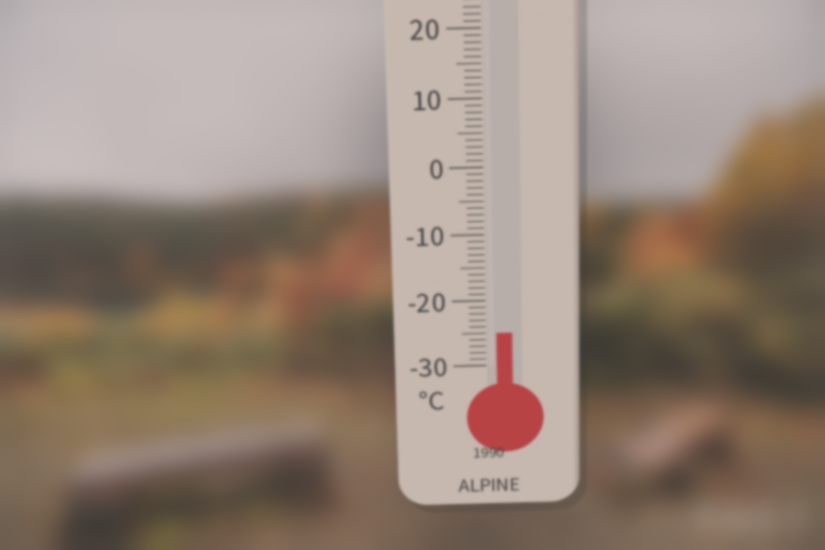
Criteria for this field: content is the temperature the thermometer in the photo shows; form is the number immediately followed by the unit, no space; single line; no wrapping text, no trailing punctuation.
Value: -25°C
